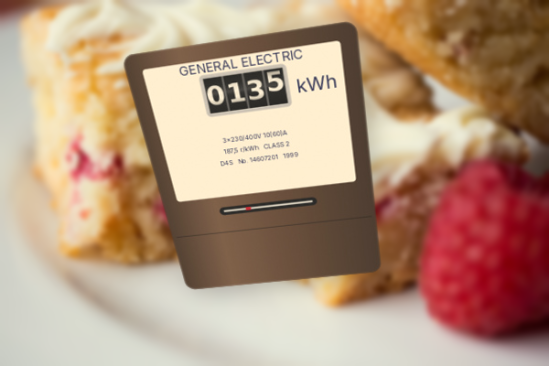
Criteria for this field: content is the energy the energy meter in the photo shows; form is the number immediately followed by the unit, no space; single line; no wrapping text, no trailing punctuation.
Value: 135kWh
